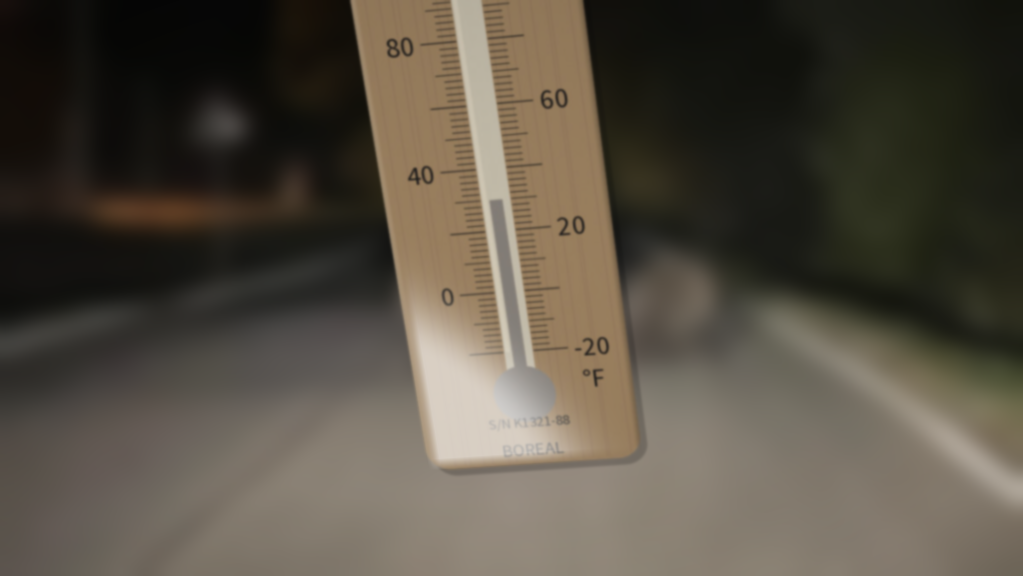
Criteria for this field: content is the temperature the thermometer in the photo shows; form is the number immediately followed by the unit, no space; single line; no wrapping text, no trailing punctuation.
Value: 30°F
